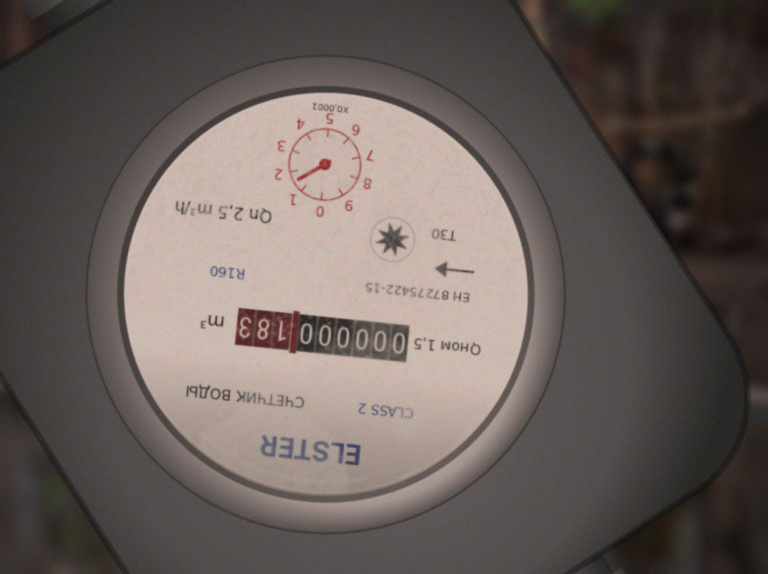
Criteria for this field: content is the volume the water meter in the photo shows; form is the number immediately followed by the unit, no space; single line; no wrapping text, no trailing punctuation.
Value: 0.1831m³
